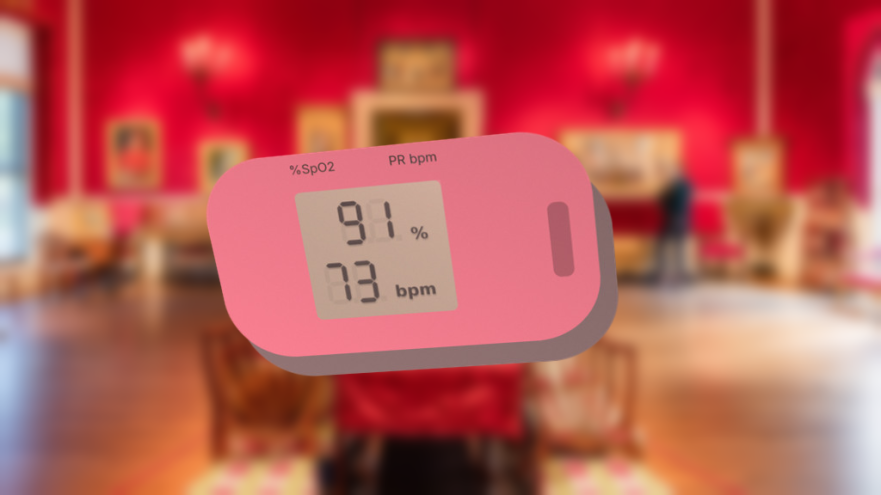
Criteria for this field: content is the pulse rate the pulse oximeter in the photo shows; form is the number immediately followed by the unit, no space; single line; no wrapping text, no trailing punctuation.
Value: 73bpm
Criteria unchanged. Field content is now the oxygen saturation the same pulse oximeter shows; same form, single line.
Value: 91%
